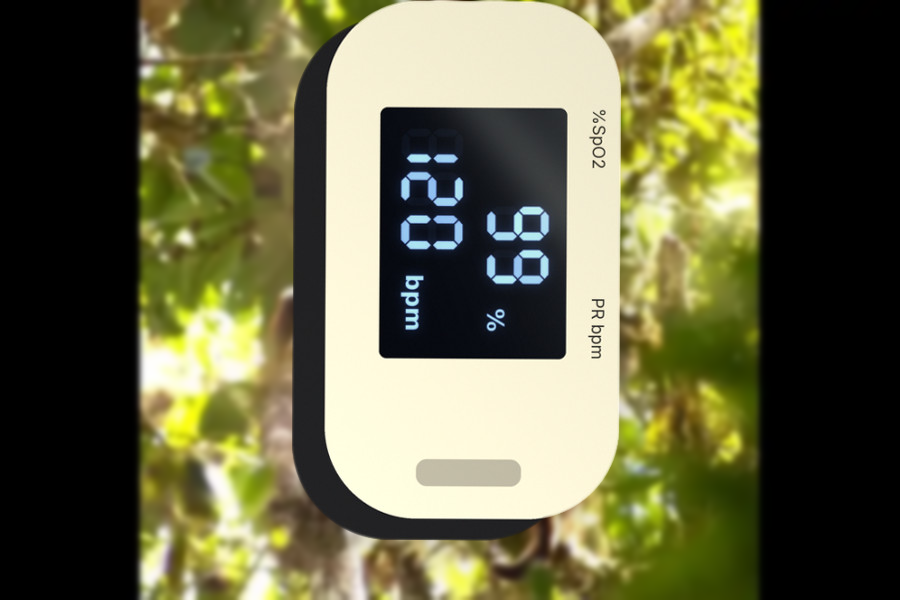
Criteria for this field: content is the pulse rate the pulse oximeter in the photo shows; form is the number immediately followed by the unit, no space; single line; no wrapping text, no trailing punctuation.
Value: 120bpm
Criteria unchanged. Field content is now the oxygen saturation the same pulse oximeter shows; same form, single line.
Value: 99%
